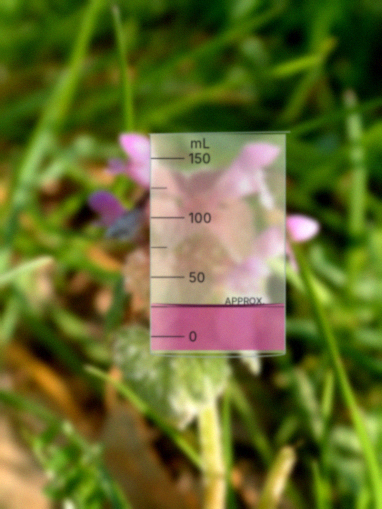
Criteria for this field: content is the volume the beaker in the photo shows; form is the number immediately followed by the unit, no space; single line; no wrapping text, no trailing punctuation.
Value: 25mL
